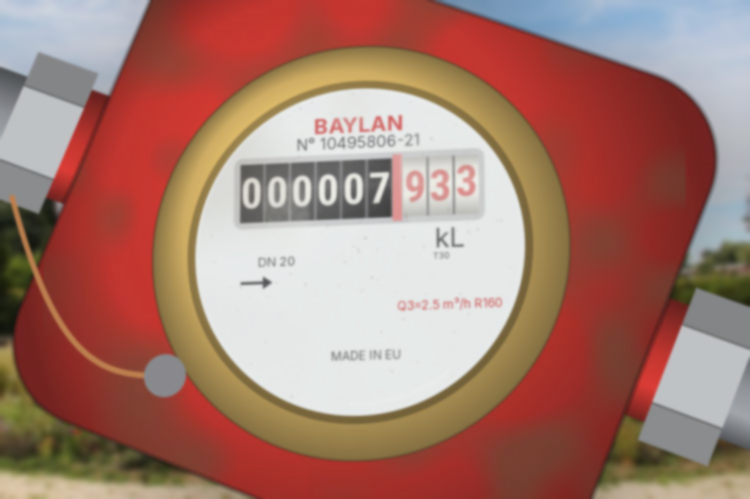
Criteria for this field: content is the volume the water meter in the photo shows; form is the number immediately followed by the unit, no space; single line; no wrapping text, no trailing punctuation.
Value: 7.933kL
